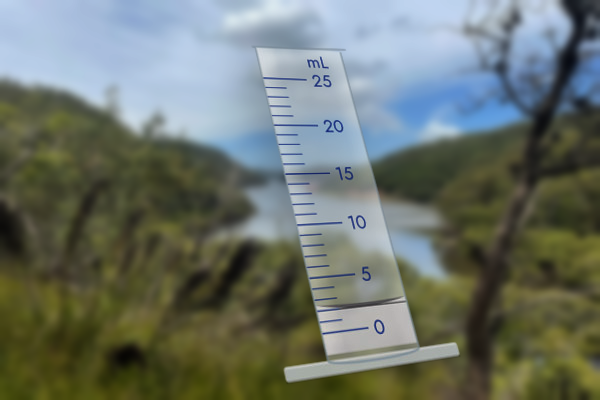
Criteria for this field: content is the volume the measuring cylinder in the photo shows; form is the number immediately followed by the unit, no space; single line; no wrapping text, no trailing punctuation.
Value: 2mL
